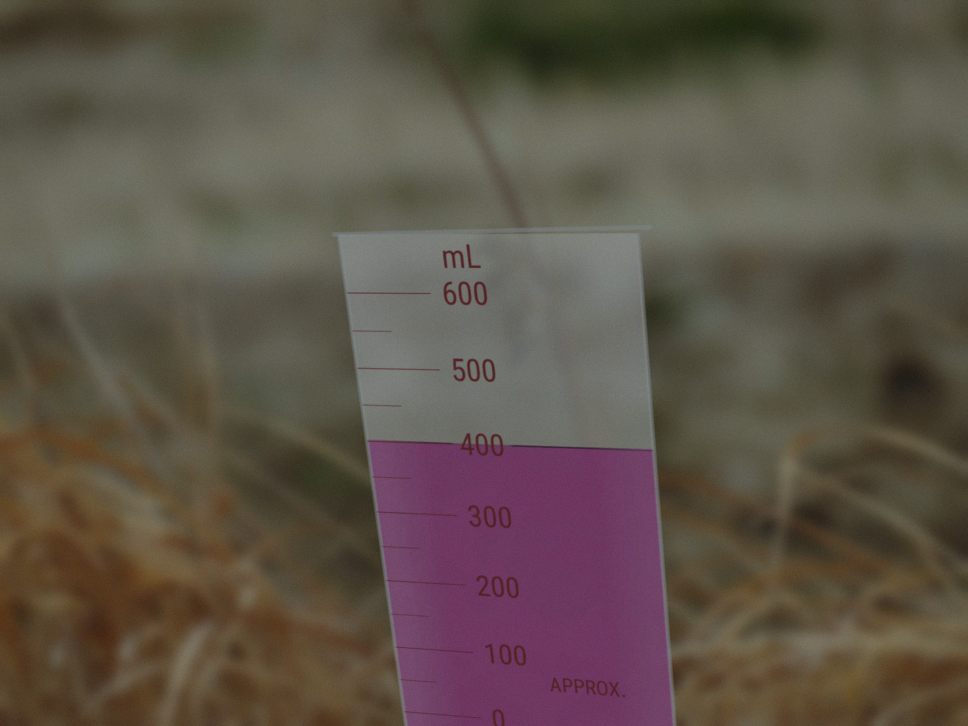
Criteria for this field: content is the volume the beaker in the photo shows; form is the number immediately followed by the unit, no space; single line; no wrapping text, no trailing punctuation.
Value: 400mL
